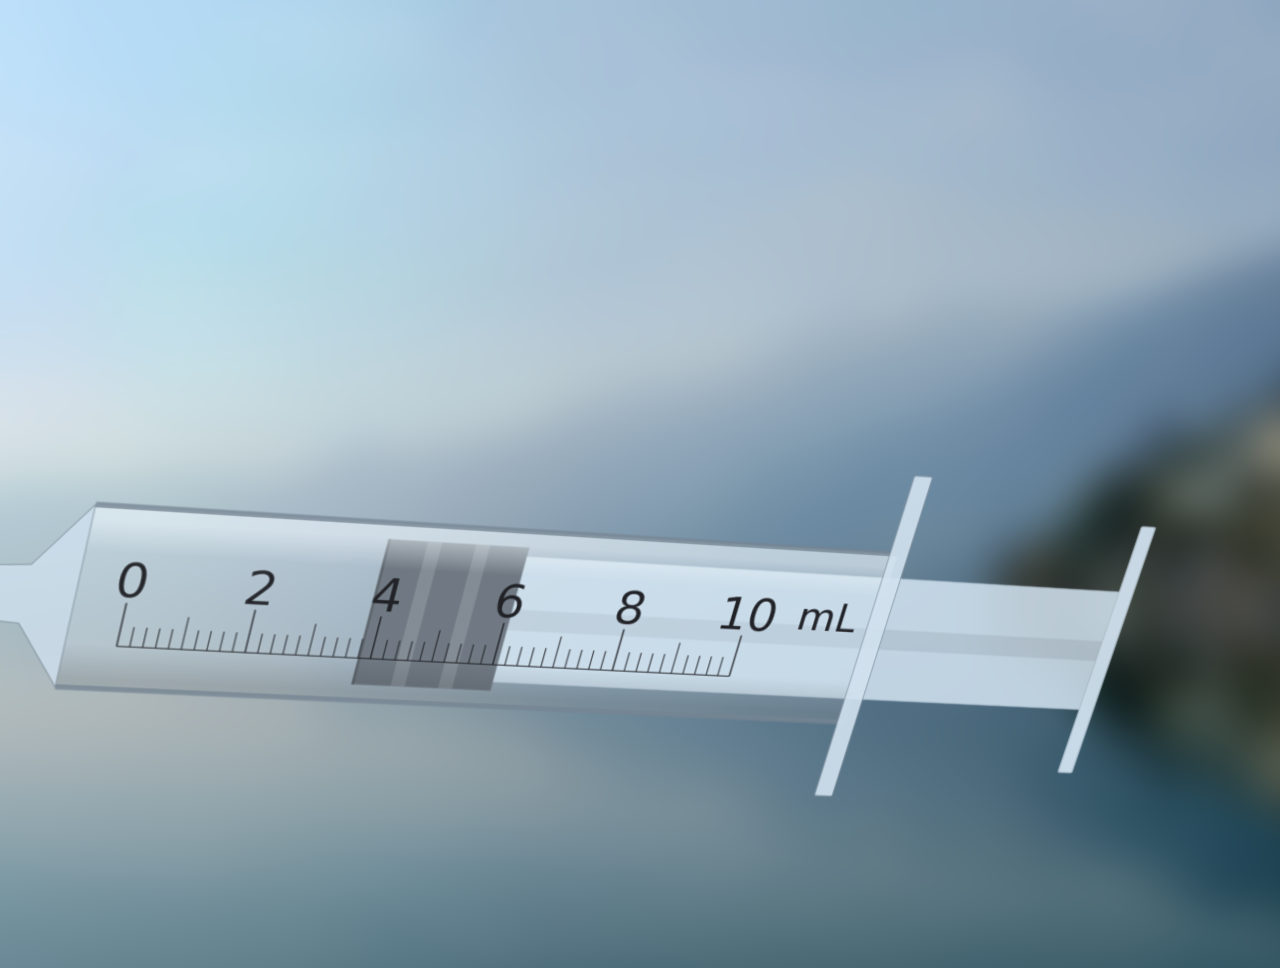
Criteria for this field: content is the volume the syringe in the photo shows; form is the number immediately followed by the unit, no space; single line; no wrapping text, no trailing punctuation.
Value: 3.8mL
